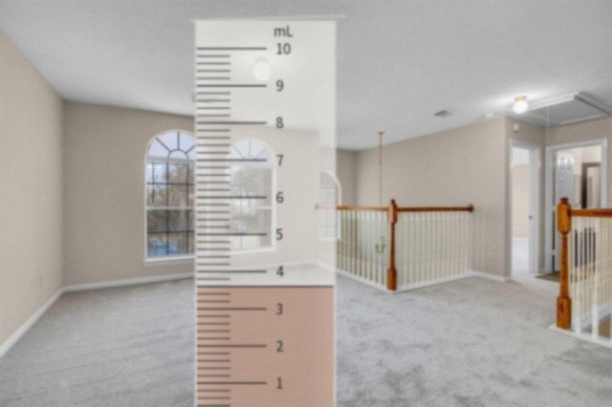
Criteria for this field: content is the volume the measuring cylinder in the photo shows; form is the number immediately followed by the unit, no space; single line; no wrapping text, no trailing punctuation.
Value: 3.6mL
